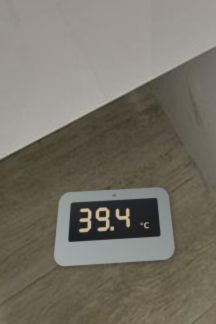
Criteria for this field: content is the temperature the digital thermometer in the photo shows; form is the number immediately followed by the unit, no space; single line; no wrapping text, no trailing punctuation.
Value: 39.4°C
